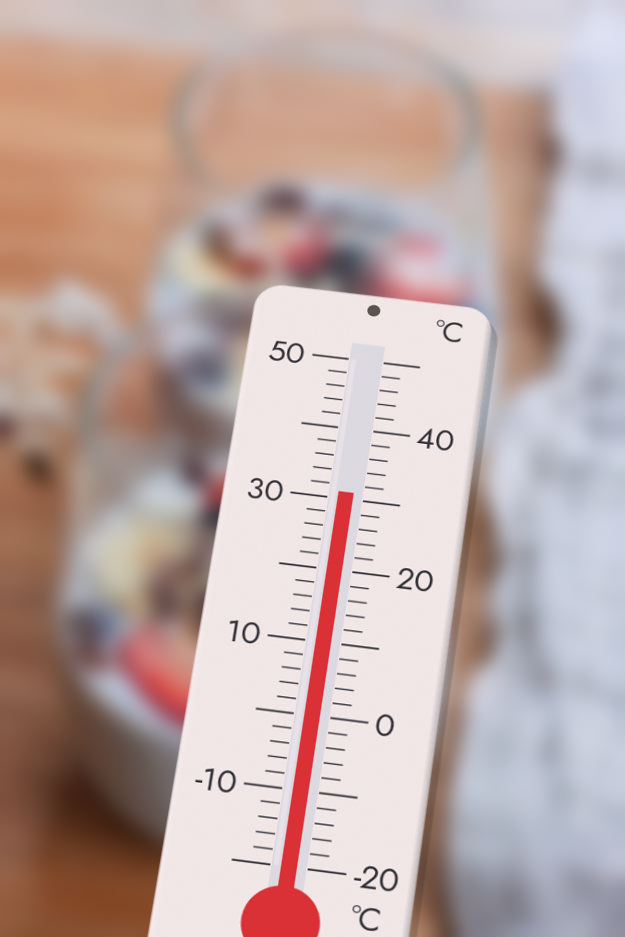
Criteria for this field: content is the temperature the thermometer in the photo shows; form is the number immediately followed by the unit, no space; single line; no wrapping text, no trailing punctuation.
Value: 31°C
